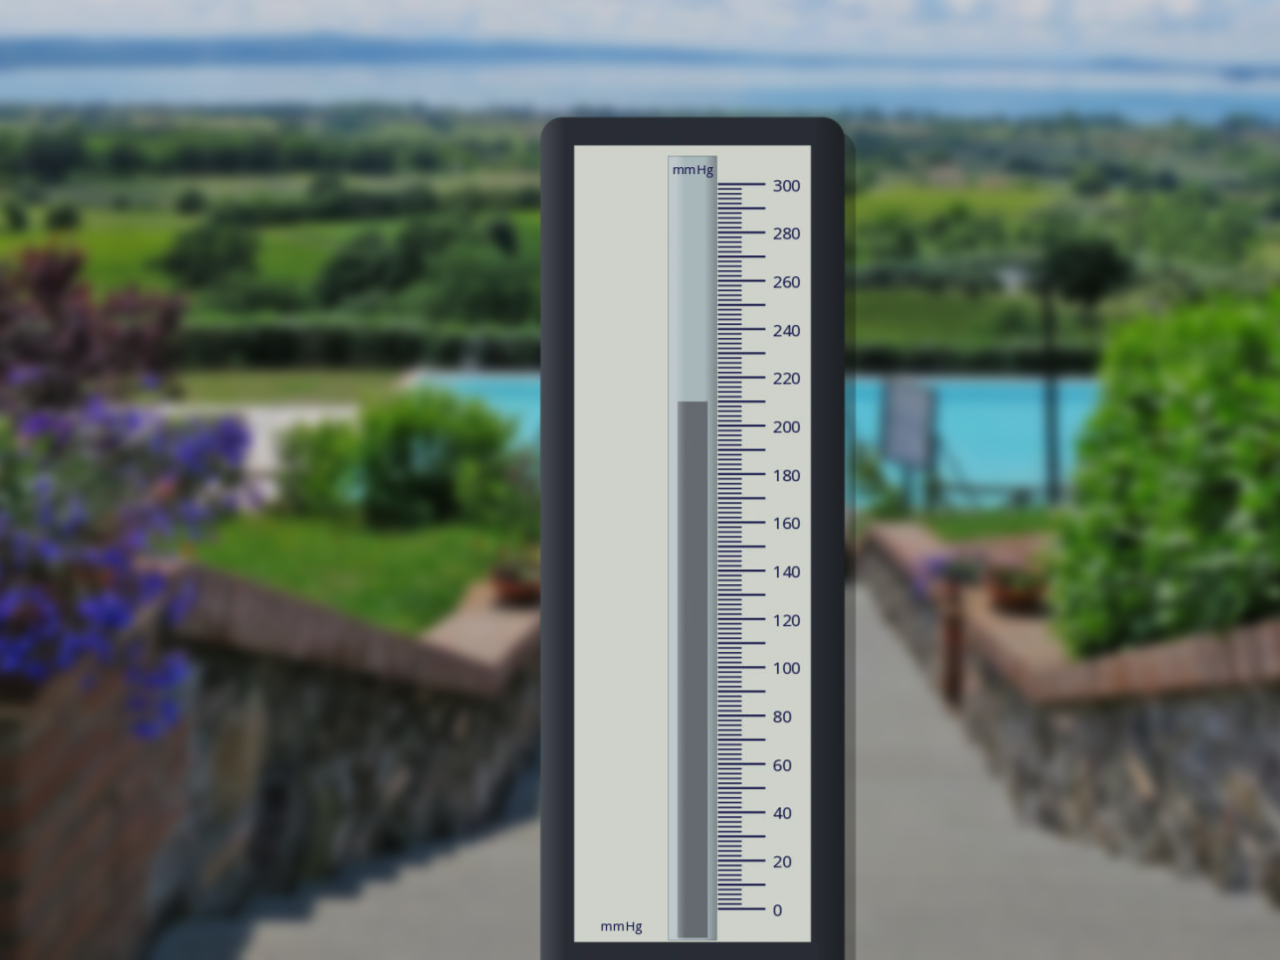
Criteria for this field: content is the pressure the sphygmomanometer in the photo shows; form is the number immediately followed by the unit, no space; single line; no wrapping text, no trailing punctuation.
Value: 210mmHg
